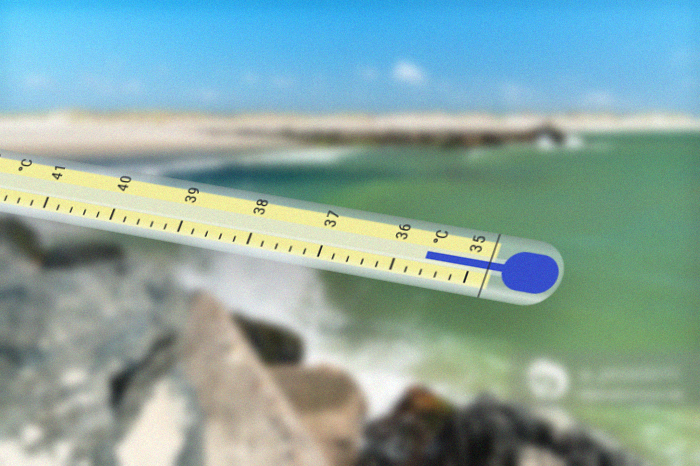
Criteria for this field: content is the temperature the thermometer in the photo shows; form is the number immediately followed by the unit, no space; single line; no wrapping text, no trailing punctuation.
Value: 35.6°C
